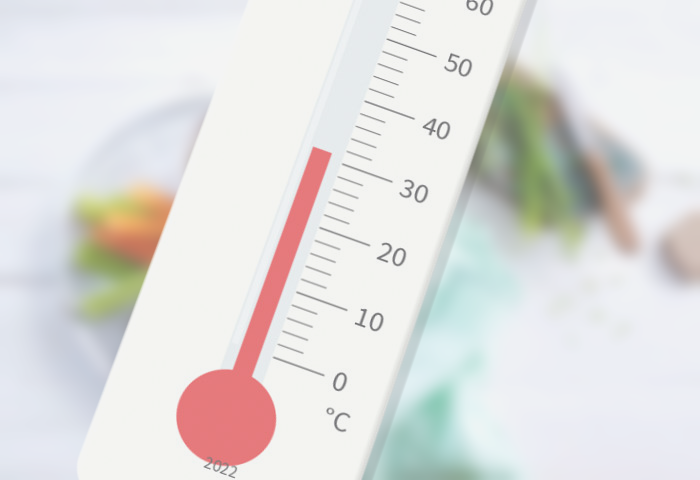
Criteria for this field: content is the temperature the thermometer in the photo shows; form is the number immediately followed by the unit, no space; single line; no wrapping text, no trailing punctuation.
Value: 31°C
